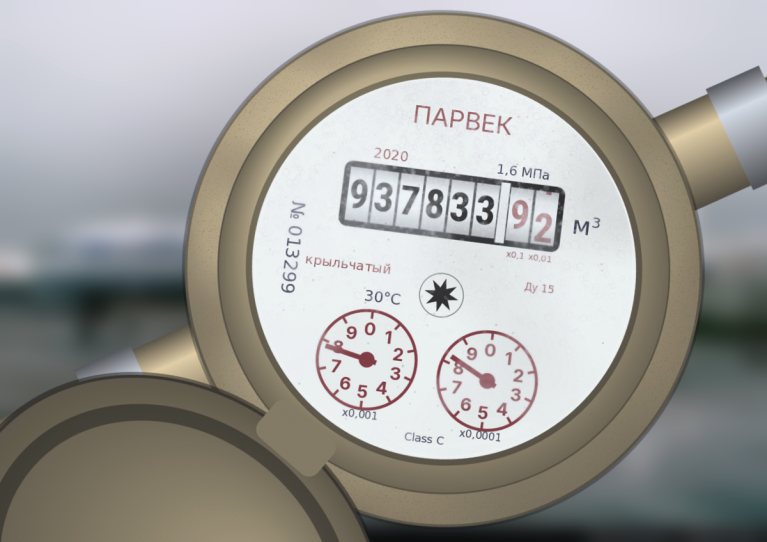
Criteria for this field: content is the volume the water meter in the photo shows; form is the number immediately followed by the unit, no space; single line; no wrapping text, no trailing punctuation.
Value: 937833.9178m³
